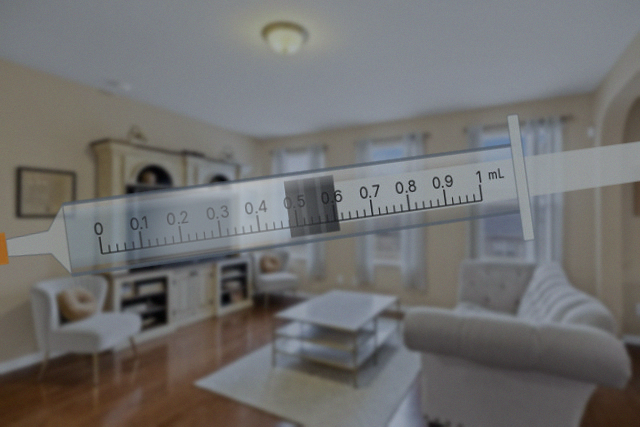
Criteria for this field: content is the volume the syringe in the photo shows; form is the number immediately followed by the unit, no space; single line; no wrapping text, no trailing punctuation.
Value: 0.48mL
